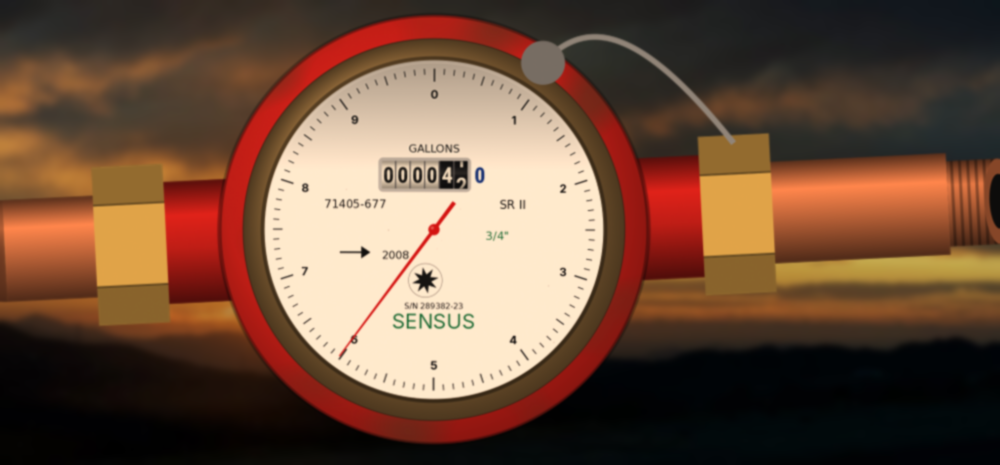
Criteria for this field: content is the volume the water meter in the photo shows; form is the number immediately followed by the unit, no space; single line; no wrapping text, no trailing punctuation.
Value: 416.0gal
